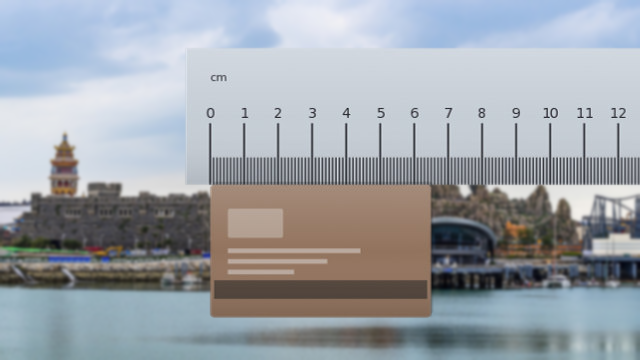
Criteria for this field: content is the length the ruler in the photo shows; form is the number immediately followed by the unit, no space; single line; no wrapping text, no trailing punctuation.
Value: 6.5cm
